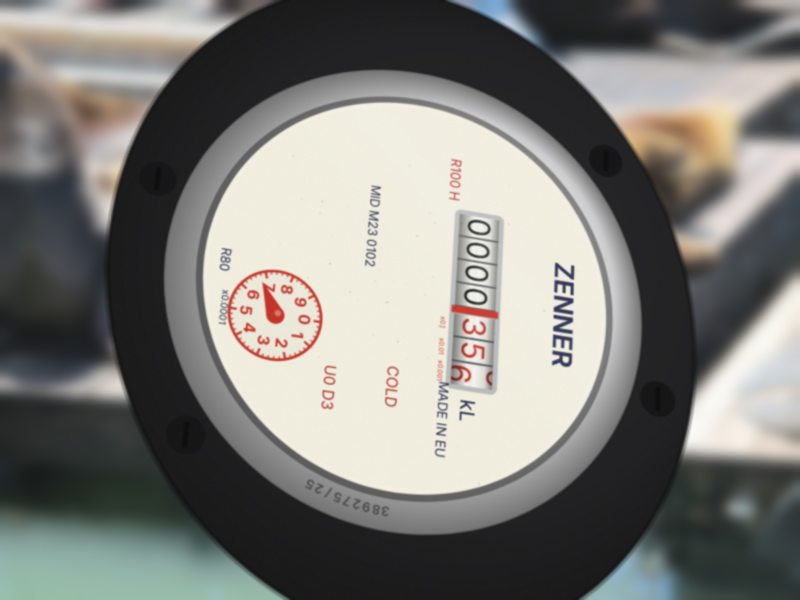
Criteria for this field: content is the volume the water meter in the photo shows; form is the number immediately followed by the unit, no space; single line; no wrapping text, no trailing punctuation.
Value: 0.3556kL
